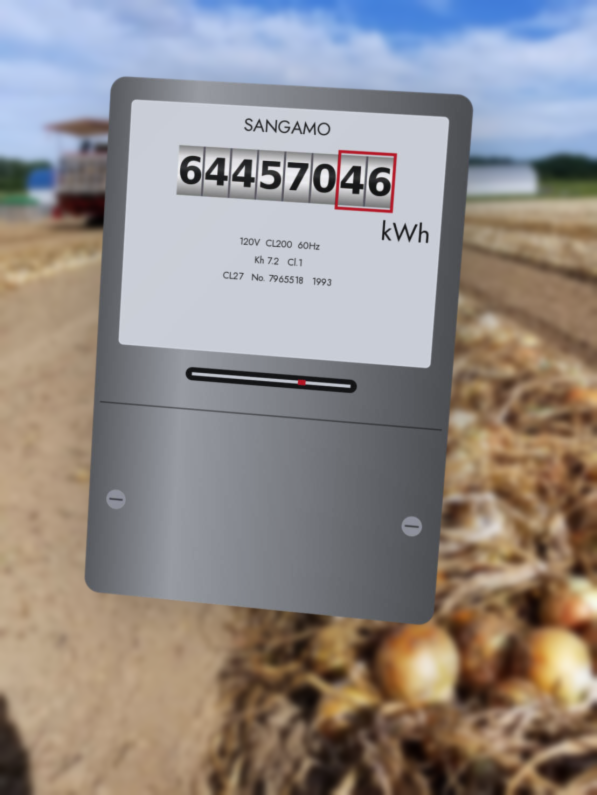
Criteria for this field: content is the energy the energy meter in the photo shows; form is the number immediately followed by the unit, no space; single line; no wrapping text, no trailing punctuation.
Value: 644570.46kWh
